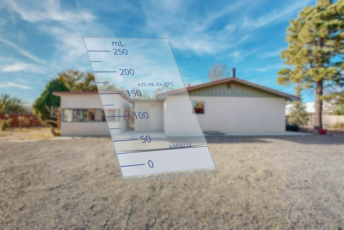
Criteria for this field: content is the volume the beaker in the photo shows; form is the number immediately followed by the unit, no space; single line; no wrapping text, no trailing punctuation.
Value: 25mL
